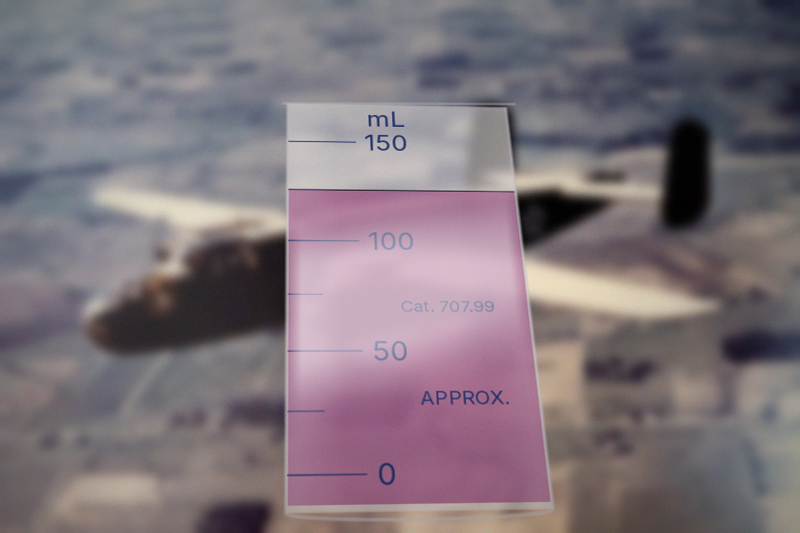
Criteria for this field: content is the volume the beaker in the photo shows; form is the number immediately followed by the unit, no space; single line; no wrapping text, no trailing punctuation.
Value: 125mL
